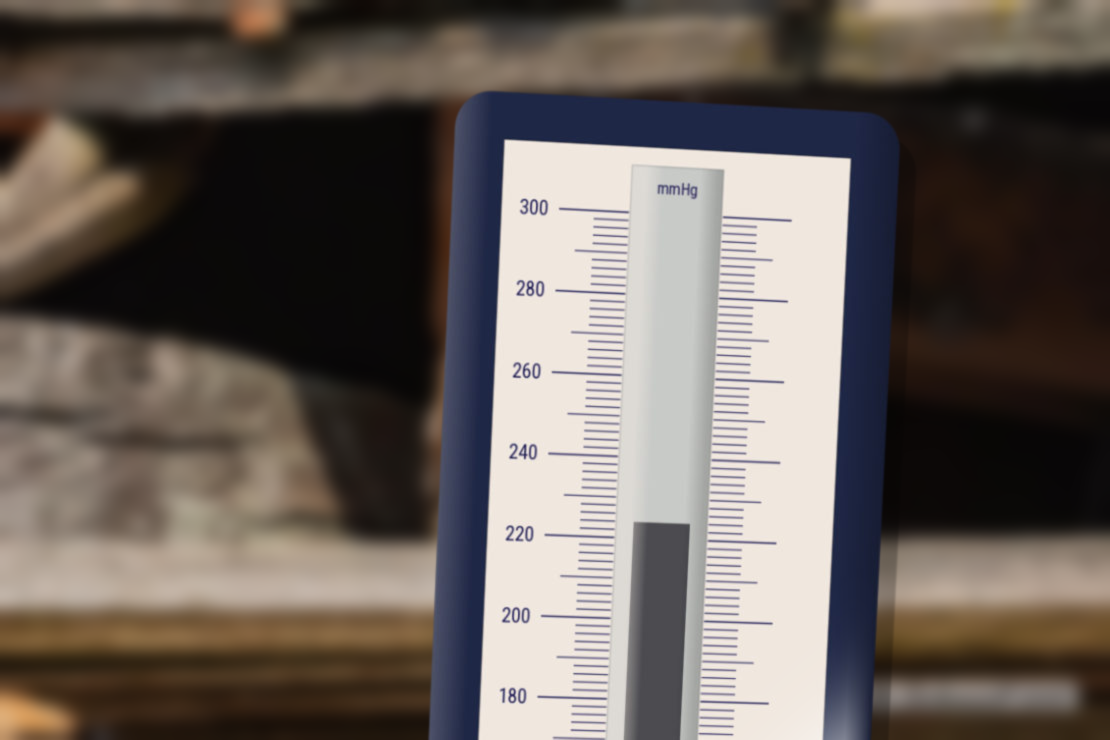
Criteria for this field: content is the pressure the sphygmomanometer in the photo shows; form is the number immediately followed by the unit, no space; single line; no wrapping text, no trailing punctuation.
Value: 224mmHg
